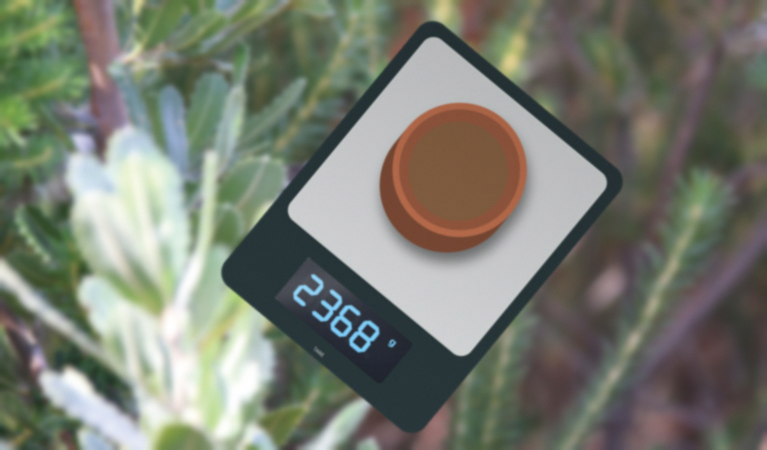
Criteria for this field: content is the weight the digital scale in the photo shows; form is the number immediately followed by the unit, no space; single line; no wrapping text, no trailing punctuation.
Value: 2368g
